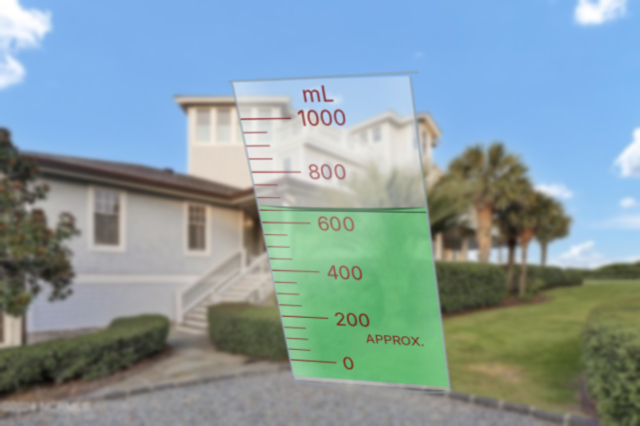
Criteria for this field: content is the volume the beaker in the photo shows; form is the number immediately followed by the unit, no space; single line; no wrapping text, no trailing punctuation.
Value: 650mL
